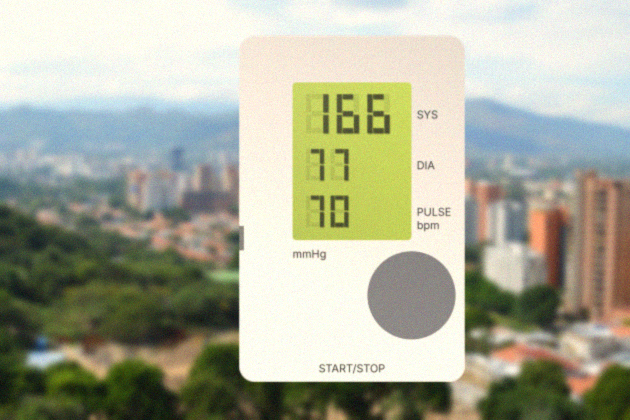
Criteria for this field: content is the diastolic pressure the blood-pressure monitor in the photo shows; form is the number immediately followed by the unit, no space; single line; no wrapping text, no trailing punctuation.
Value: 77mmHg
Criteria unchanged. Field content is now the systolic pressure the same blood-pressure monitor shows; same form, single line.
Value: 166mmHg
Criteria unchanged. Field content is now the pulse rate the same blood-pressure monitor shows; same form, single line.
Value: 70bpm
